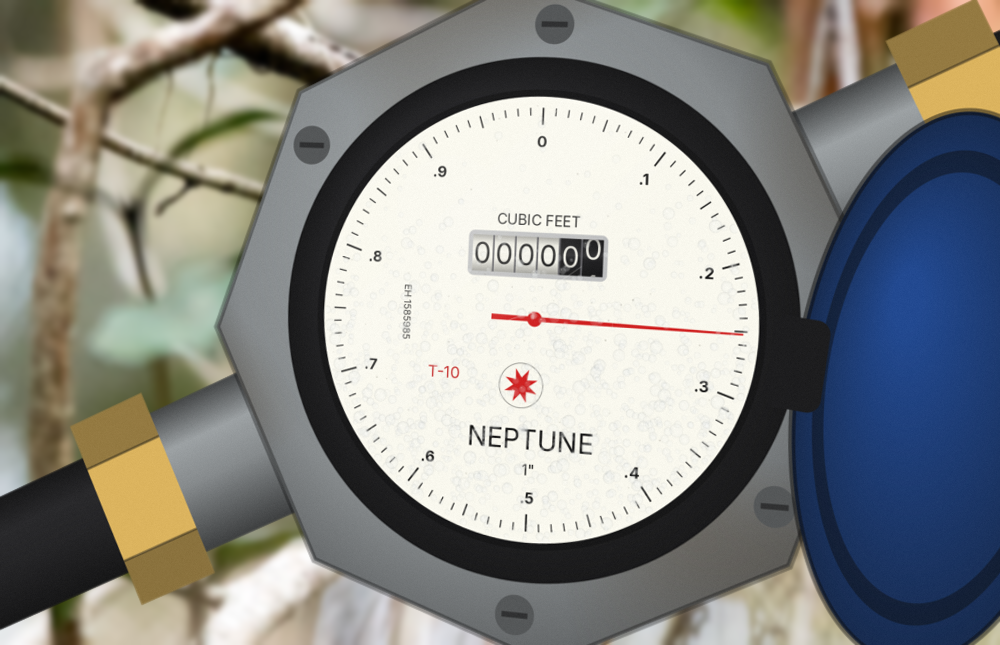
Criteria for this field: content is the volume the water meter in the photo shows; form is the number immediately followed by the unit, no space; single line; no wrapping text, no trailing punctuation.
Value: 0.25ft³
